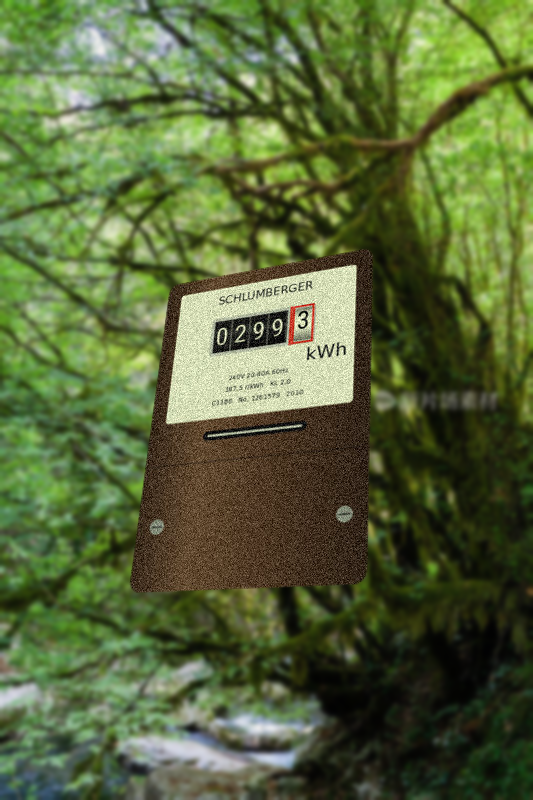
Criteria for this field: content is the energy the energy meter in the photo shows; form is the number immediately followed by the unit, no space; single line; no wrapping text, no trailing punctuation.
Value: 299.3kWh
